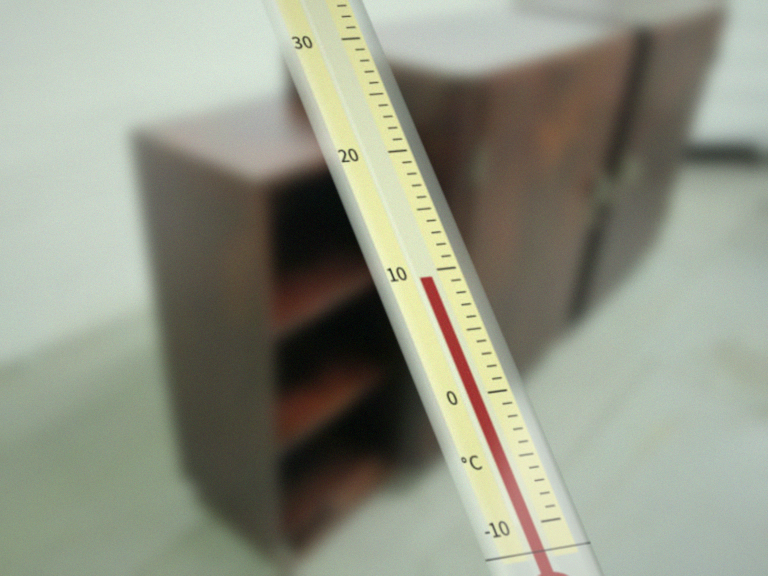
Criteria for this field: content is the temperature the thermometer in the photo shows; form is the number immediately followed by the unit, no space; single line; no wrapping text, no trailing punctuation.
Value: 9.5°C
